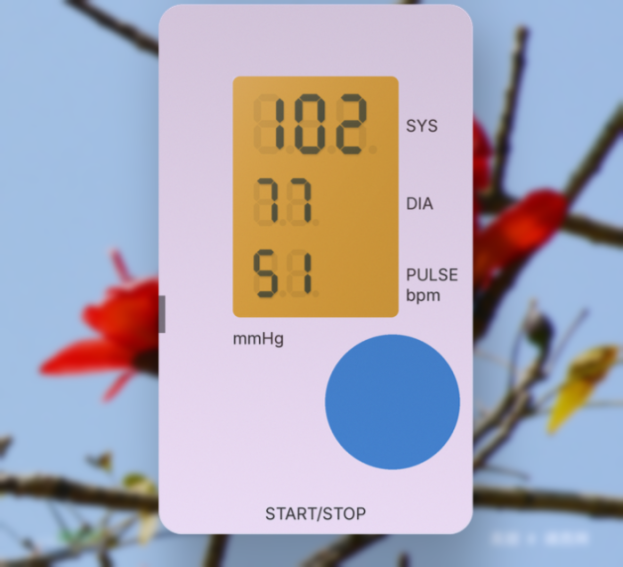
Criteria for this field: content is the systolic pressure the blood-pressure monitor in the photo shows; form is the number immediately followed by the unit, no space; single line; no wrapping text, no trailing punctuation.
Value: 102mmHg
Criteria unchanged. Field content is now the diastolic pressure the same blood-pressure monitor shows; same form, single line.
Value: 77mmHg
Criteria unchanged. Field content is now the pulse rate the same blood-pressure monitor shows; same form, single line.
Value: 51bpm
